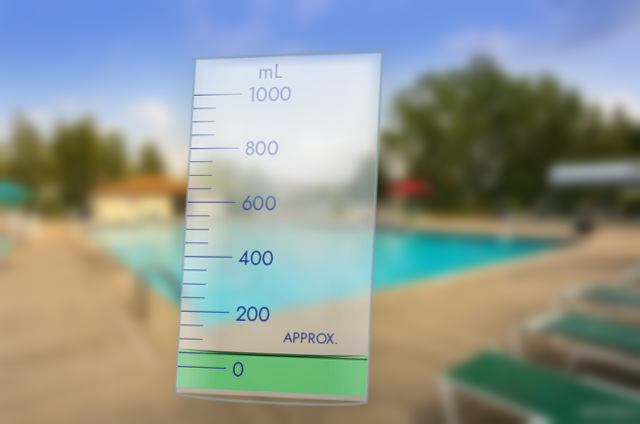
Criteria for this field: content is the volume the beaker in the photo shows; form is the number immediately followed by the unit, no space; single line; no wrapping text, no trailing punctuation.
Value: 50mL
